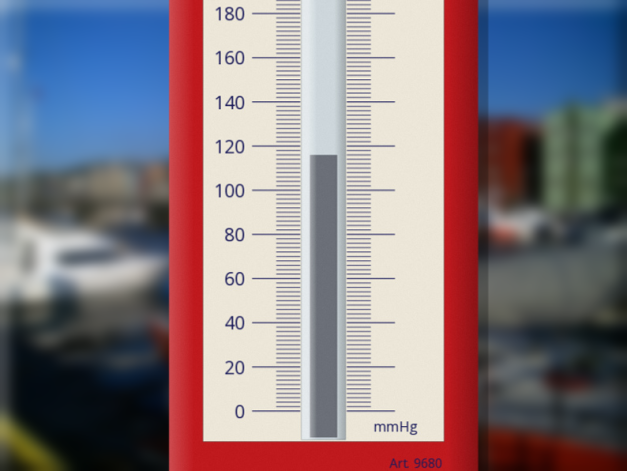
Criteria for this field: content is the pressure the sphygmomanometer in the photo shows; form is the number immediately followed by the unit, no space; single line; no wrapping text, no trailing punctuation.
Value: 116mmHg
